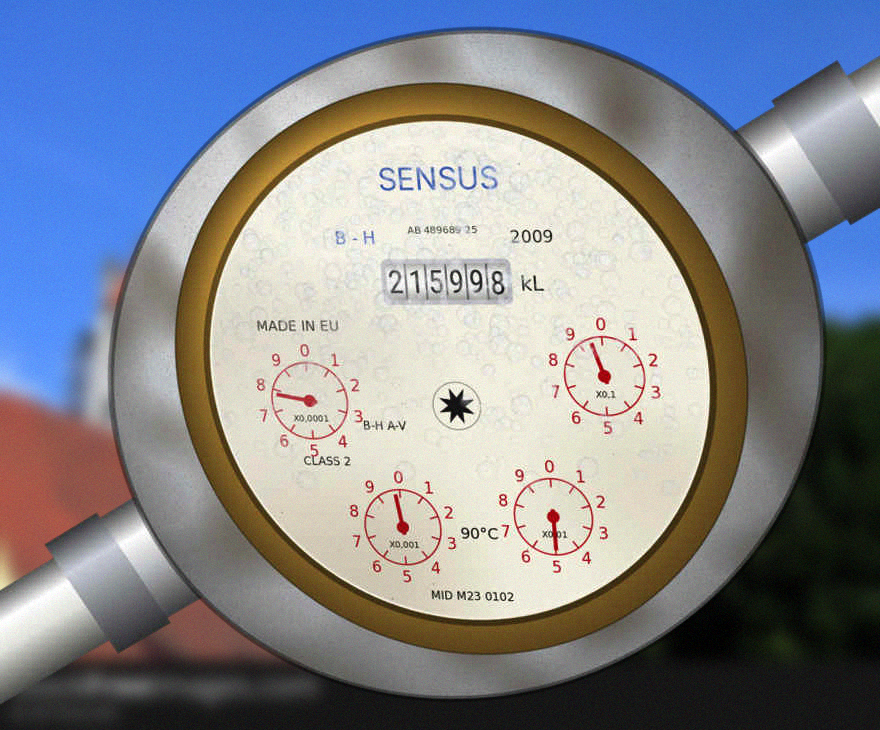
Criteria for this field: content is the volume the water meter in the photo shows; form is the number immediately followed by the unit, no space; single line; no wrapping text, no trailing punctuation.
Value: 215997.9497kL
